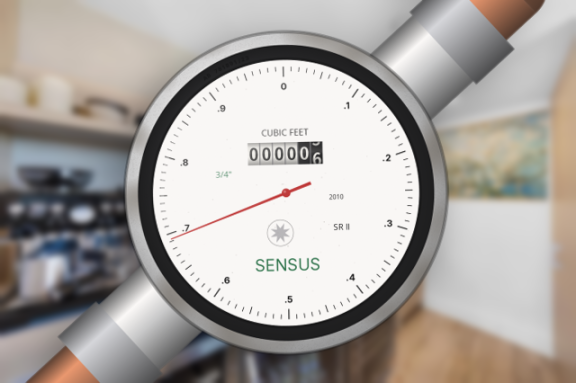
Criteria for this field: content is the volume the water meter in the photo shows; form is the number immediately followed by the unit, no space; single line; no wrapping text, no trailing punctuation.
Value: 5.69ft³
